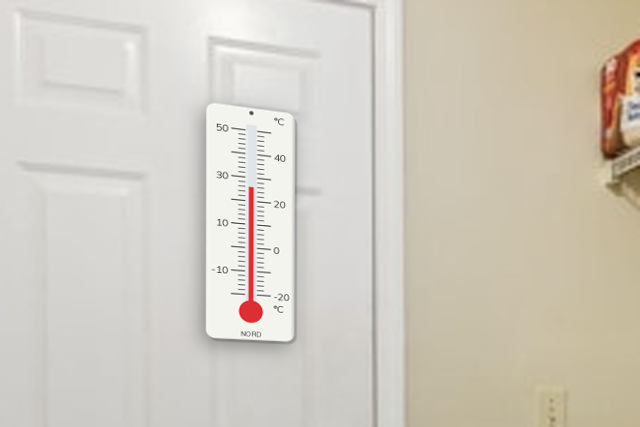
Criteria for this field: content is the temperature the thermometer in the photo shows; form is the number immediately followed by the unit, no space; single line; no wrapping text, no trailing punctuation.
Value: 26°C
